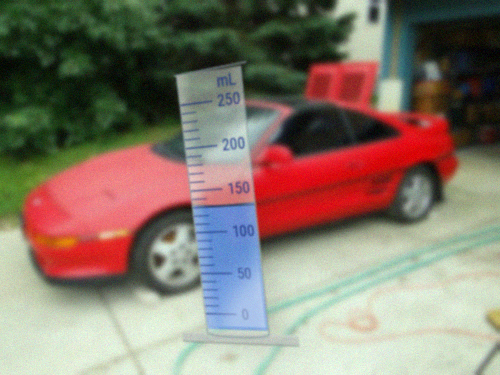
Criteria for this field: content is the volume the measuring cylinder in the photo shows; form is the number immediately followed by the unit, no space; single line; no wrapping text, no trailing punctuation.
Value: 130mL
